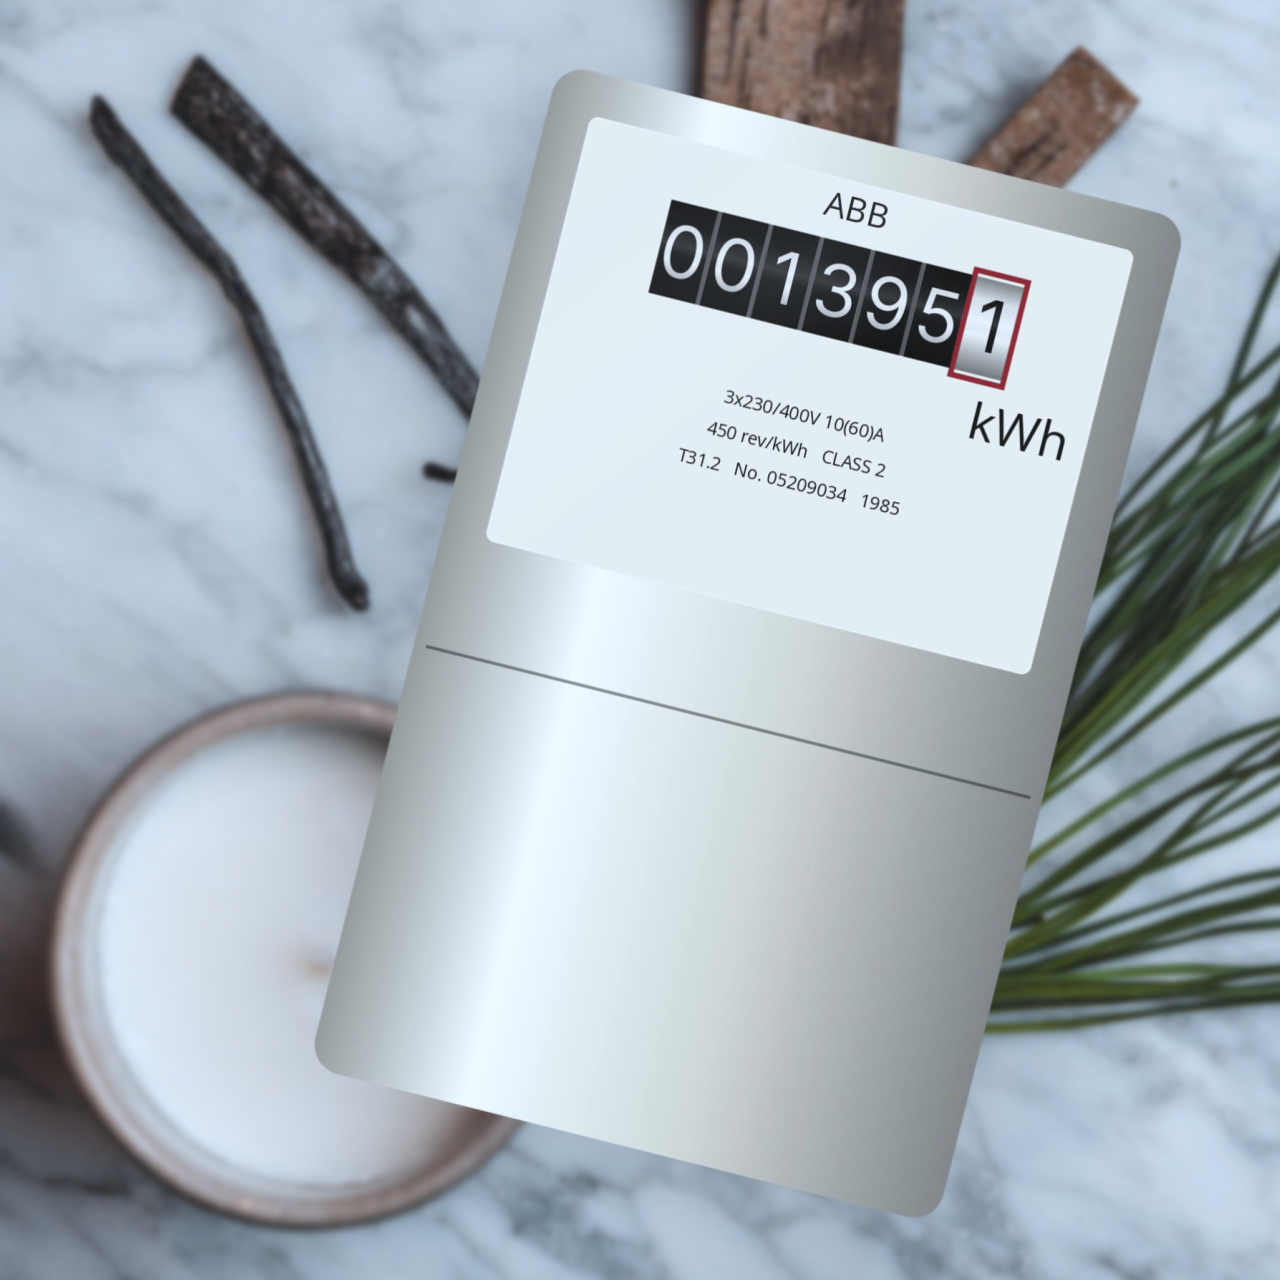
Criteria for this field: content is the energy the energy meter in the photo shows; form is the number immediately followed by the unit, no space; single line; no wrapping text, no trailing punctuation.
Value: 1395.1kWh
